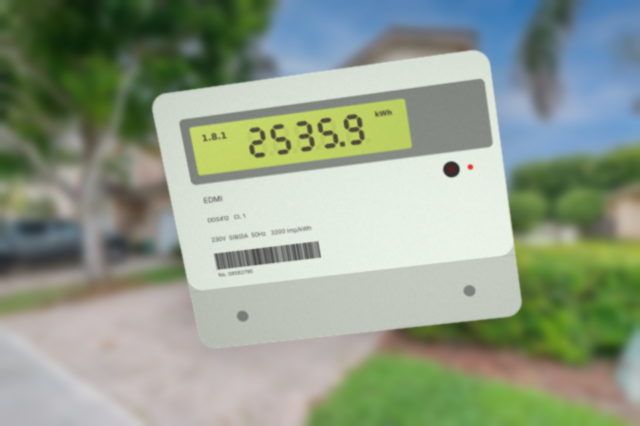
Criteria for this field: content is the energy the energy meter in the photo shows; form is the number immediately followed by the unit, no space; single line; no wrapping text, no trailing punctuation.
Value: 2535.9kWh
